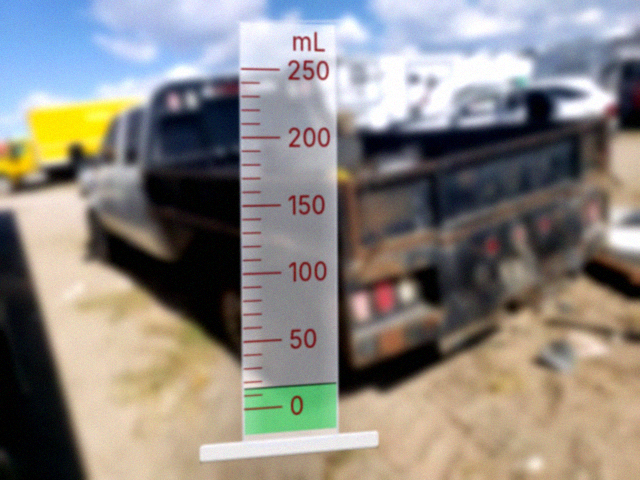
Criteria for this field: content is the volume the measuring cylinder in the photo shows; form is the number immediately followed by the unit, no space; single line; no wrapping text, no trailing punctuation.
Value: 15mL
